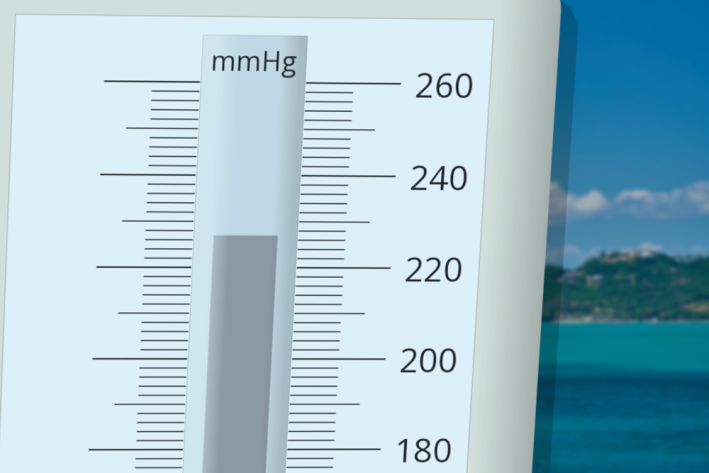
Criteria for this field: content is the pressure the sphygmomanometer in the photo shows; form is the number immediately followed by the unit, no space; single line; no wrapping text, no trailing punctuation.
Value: 227mmHg
